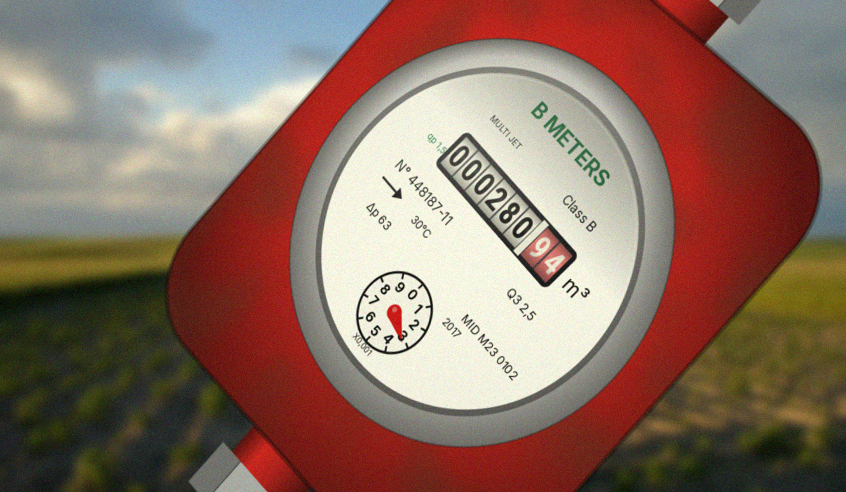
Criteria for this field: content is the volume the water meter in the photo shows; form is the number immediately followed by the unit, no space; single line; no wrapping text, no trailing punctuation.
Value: 280.943m³
